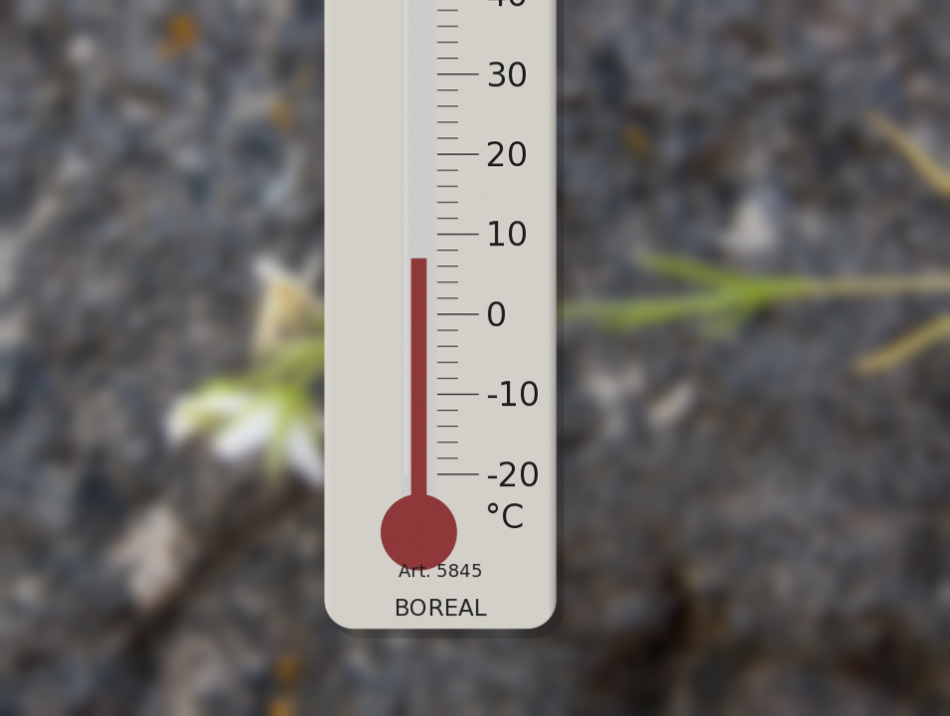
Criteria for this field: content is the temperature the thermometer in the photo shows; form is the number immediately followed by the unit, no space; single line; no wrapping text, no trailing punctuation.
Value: 7°C
